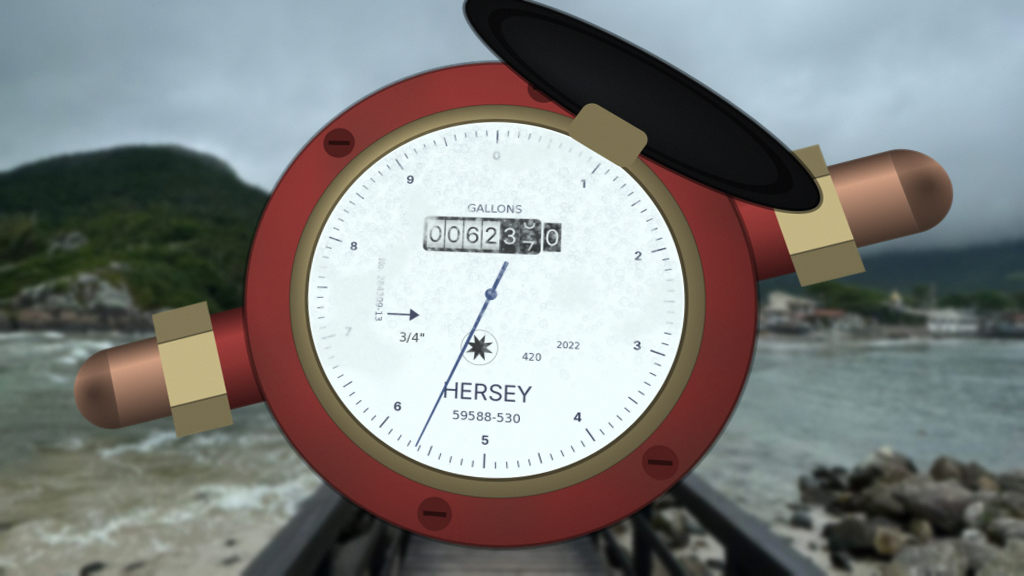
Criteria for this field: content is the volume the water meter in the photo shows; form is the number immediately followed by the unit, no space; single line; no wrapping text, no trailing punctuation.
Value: 62365.6gal
